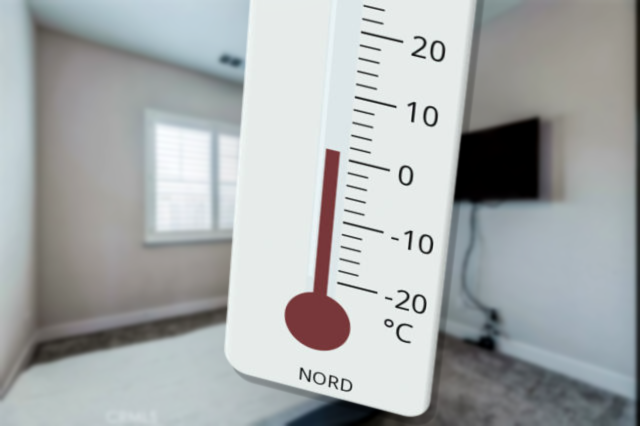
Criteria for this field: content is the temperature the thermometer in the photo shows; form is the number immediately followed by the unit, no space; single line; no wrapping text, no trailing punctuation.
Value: 1°C
